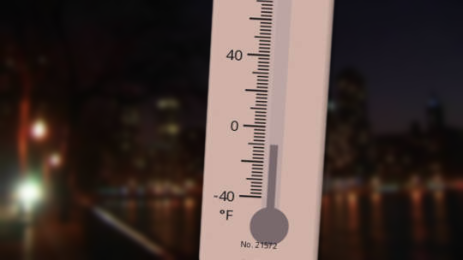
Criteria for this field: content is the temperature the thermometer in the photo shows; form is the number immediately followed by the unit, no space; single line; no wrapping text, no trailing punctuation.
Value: -10°F
